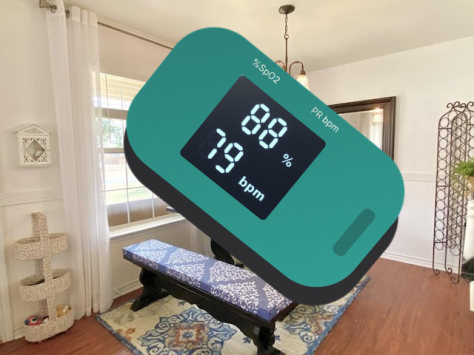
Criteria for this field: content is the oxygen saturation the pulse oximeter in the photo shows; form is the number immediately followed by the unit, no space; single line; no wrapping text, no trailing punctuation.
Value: 88%
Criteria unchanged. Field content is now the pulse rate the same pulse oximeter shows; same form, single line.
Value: 79bpm
